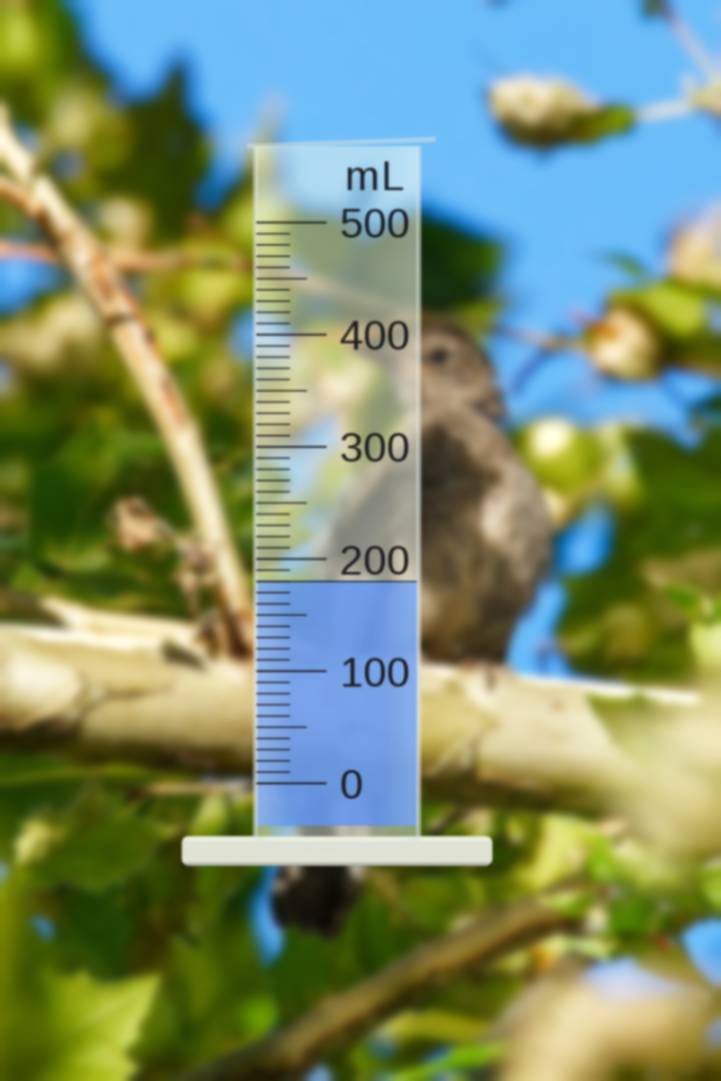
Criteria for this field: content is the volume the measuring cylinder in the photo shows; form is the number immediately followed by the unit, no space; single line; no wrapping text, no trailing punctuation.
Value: 180mL
